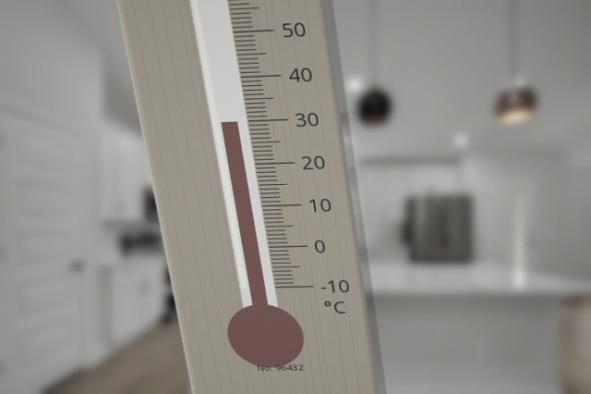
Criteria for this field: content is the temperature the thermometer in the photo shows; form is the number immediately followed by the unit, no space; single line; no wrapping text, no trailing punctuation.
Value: 30°C
